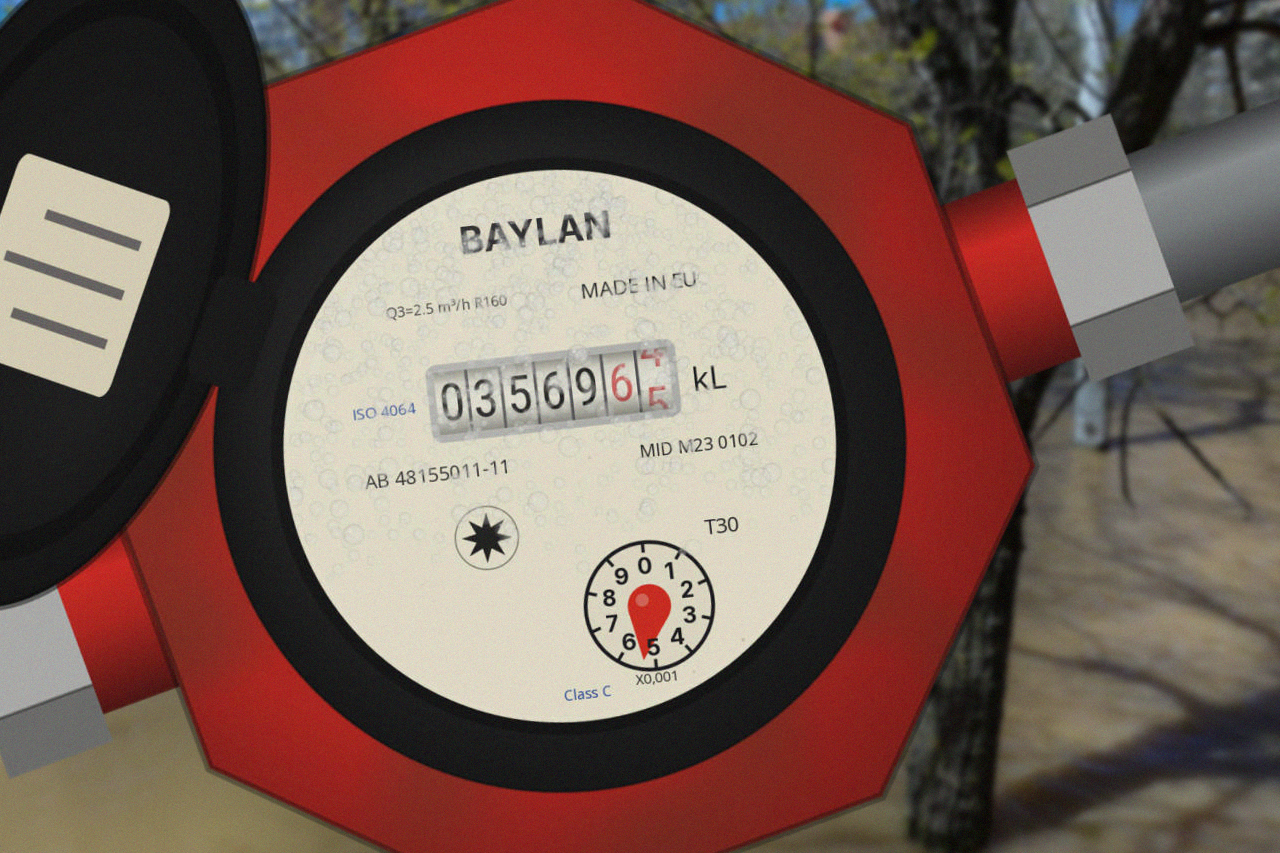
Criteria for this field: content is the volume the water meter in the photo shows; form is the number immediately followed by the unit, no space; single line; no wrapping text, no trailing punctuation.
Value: 3569.645kL
